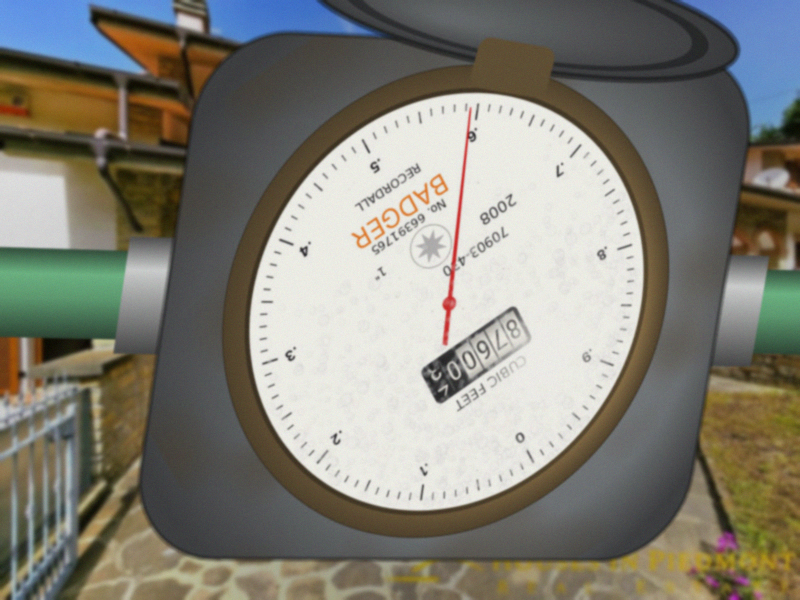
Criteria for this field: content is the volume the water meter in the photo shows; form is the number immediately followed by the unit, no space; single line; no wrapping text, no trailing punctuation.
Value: 876002.59ft³
